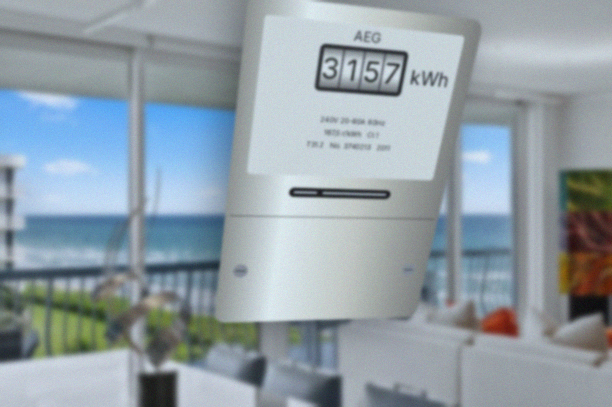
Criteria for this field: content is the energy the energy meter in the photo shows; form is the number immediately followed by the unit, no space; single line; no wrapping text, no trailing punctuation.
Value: 3157kWh
